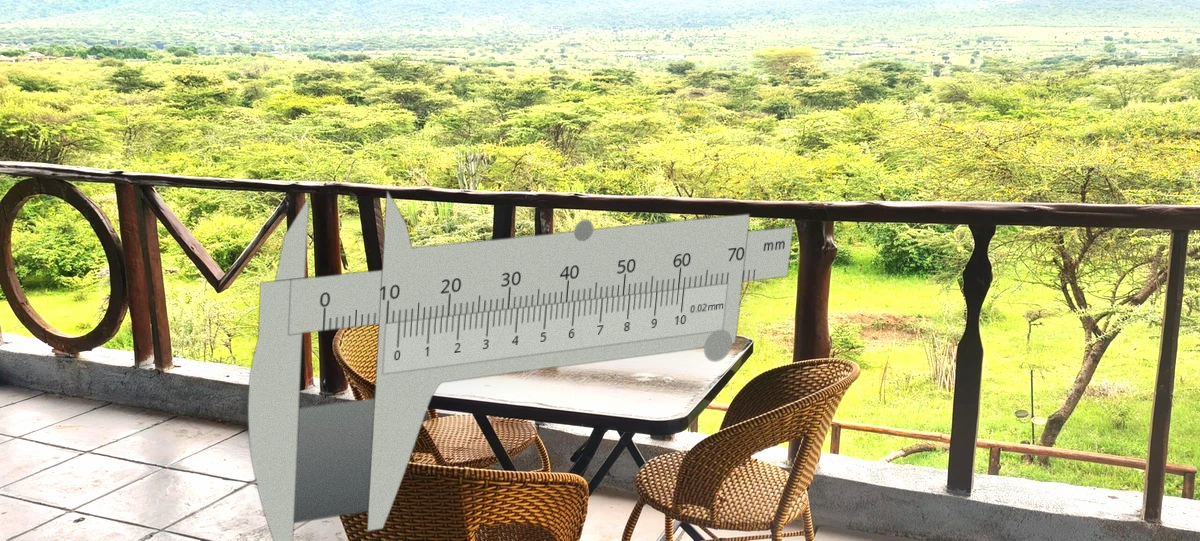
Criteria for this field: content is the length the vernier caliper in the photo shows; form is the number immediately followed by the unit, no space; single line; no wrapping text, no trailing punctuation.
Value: 12.0mm
